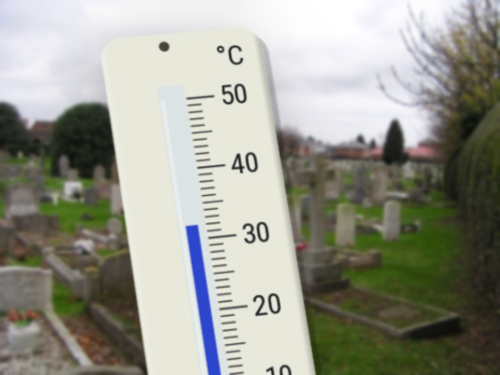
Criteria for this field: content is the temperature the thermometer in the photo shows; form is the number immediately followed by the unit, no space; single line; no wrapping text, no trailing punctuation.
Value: 32°C
